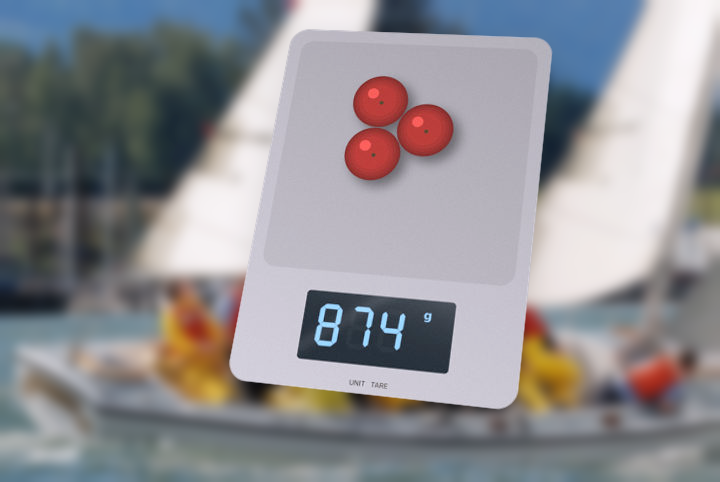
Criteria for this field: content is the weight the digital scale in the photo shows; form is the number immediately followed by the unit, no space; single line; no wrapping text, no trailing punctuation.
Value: 874g
